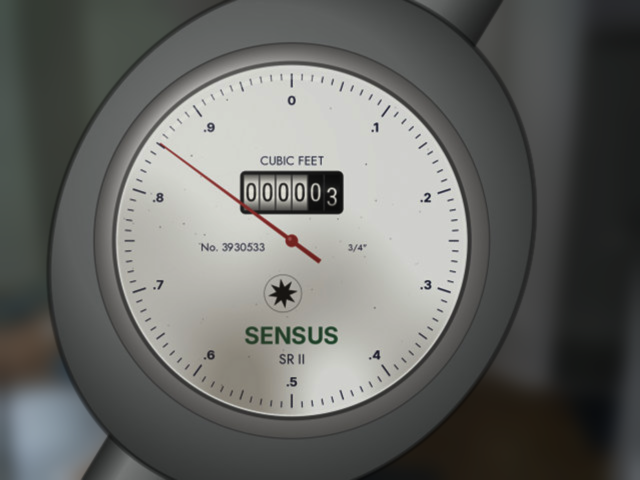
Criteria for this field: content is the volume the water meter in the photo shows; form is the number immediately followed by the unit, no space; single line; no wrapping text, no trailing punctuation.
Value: 2.85ft³
